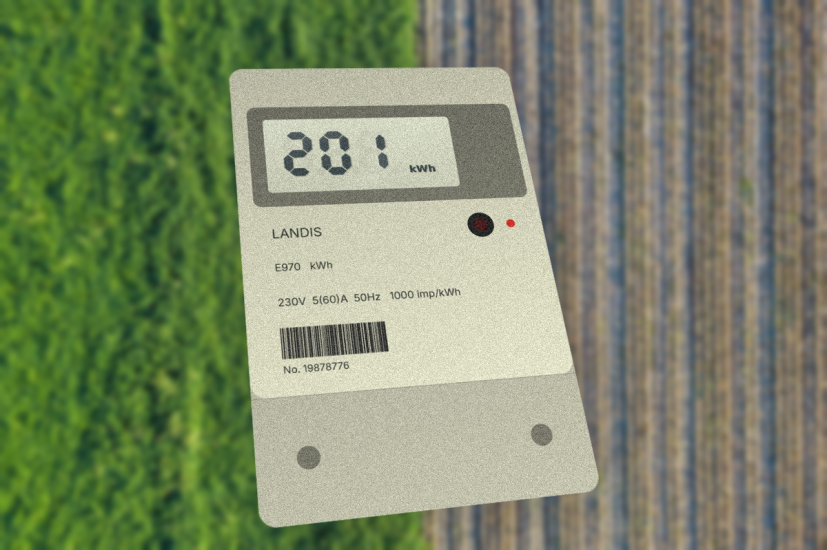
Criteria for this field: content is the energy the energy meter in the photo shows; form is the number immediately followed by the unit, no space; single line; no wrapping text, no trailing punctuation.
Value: 201kWh
